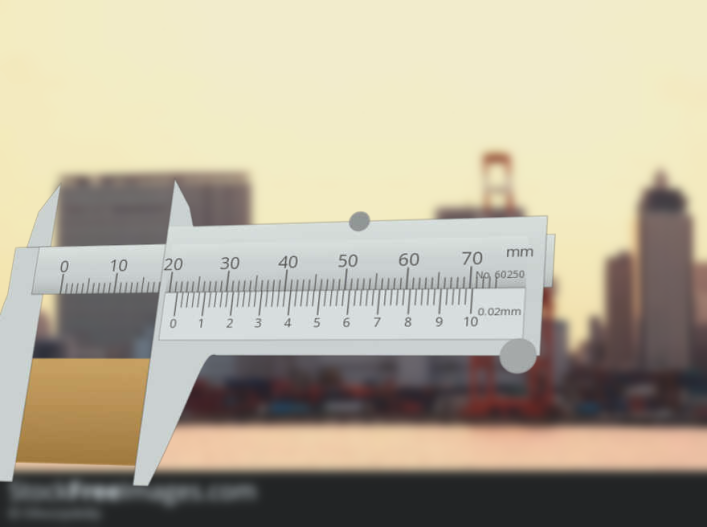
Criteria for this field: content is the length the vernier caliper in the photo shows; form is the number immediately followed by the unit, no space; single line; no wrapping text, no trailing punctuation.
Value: 21.4mm
